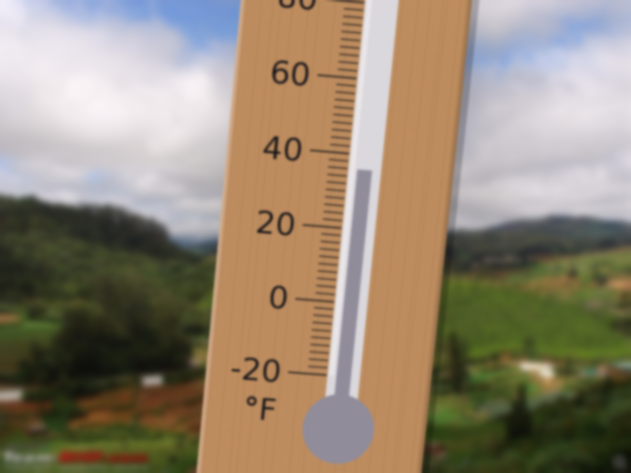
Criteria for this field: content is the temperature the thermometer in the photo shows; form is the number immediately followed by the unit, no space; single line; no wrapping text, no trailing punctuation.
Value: 36°F
